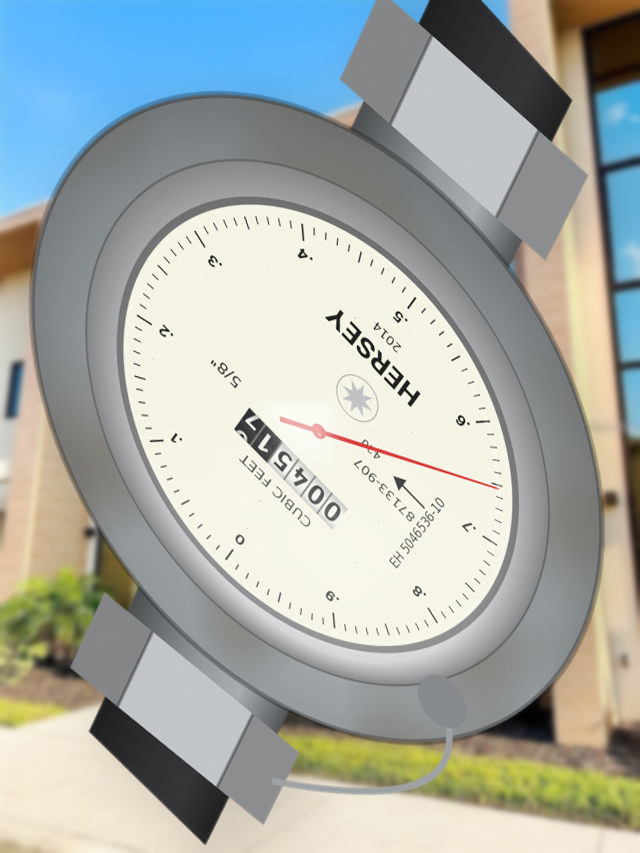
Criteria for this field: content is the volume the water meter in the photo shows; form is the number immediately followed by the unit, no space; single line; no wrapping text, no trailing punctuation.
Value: 4516.65ft³
